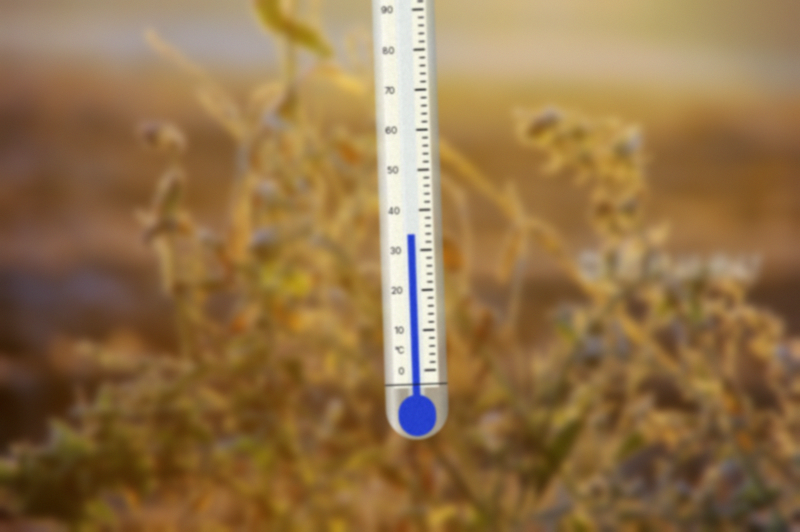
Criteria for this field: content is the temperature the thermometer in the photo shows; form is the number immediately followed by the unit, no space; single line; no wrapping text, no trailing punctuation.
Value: 34°C
